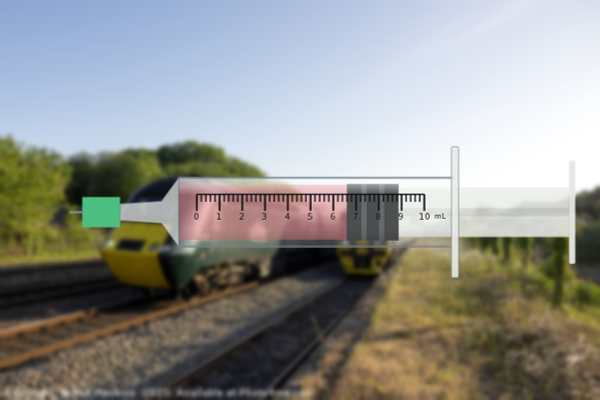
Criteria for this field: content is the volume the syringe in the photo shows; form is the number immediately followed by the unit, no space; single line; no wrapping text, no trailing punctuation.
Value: 6.6mL
